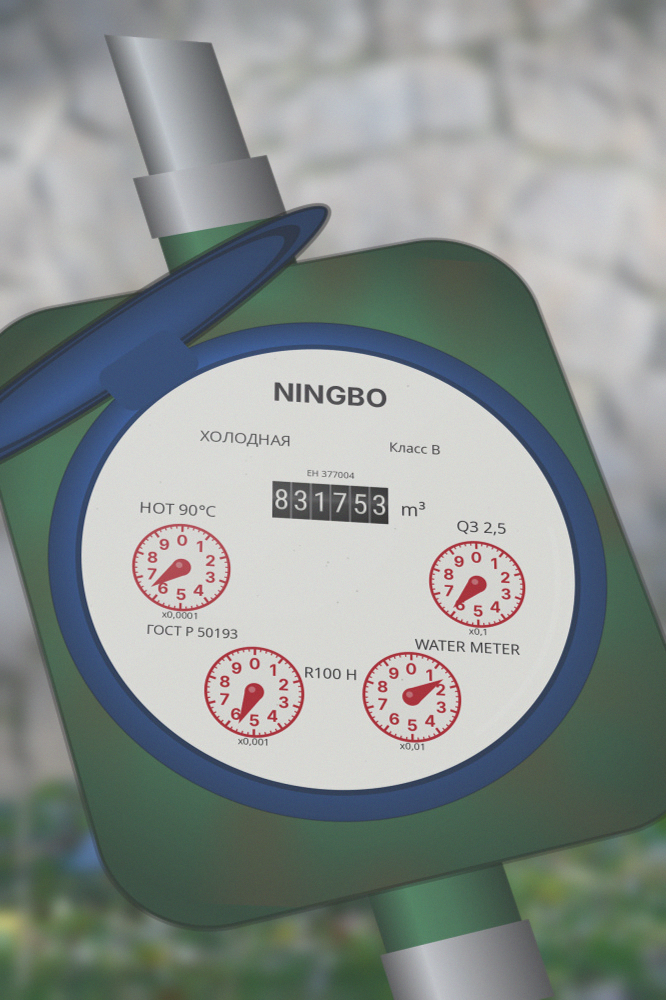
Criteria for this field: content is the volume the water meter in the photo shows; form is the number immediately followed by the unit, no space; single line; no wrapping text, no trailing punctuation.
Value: 831753.6156m³
